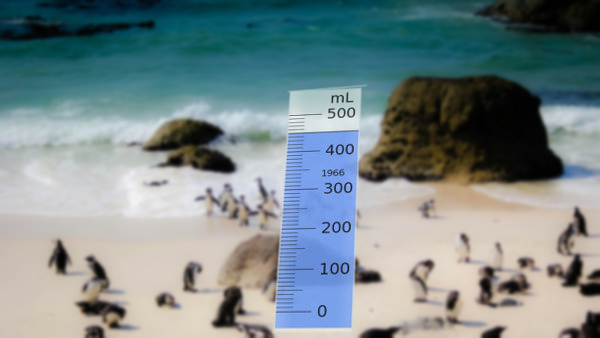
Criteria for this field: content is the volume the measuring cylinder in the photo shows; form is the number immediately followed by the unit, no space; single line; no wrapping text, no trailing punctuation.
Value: 450mL
